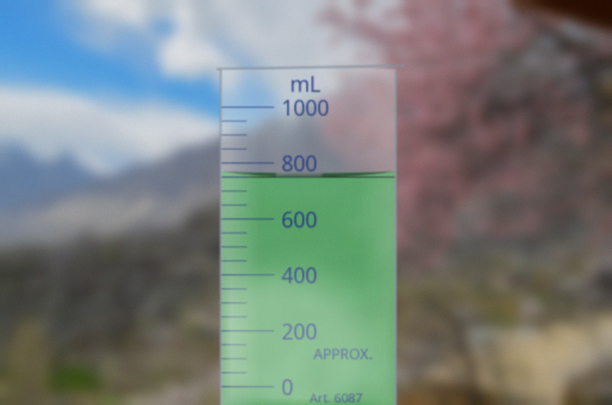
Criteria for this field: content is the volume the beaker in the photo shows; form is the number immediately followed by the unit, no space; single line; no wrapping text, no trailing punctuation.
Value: 750mL
